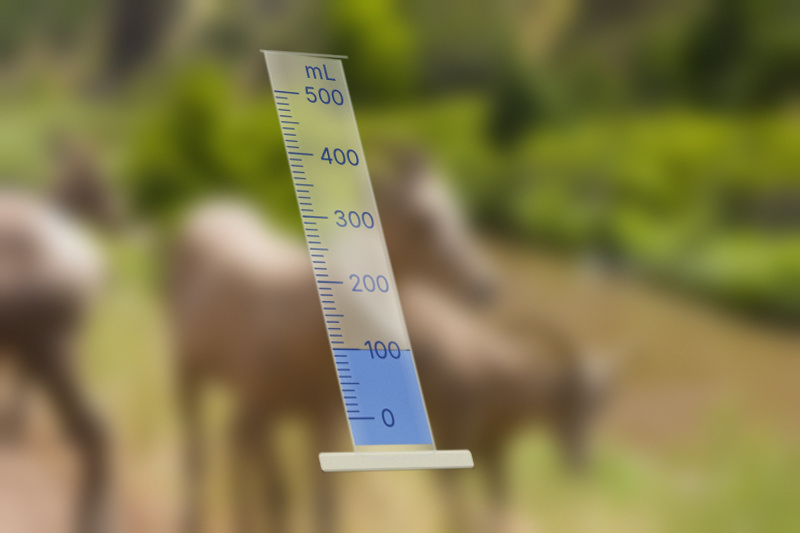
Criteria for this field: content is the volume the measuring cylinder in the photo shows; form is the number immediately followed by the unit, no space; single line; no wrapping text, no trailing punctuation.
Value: 100mL
